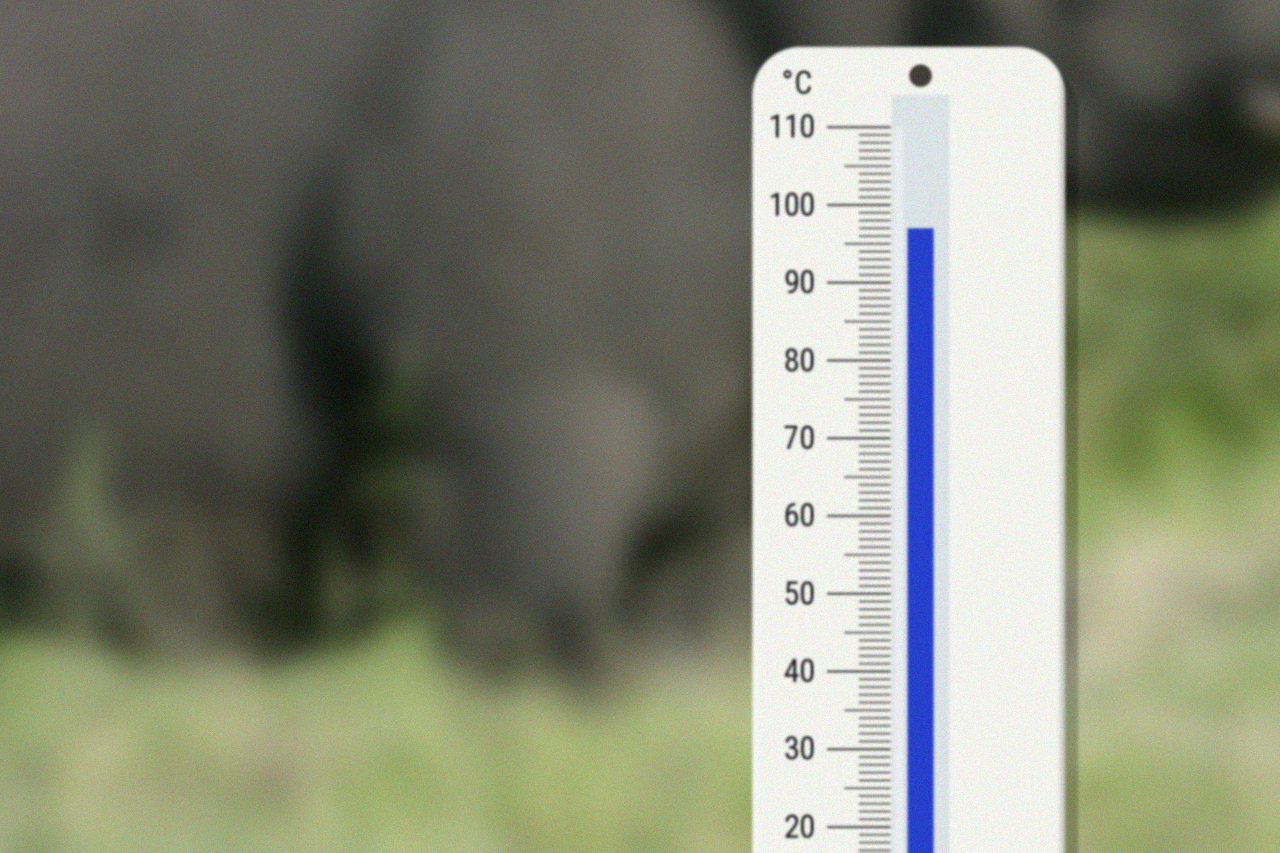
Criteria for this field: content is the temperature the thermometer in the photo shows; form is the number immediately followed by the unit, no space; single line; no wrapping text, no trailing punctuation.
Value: 97°C
